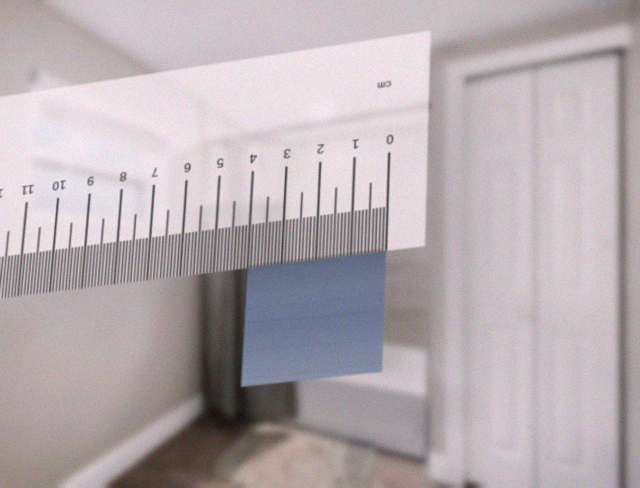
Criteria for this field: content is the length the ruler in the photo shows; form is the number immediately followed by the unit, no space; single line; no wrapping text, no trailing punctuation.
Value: 4cm
